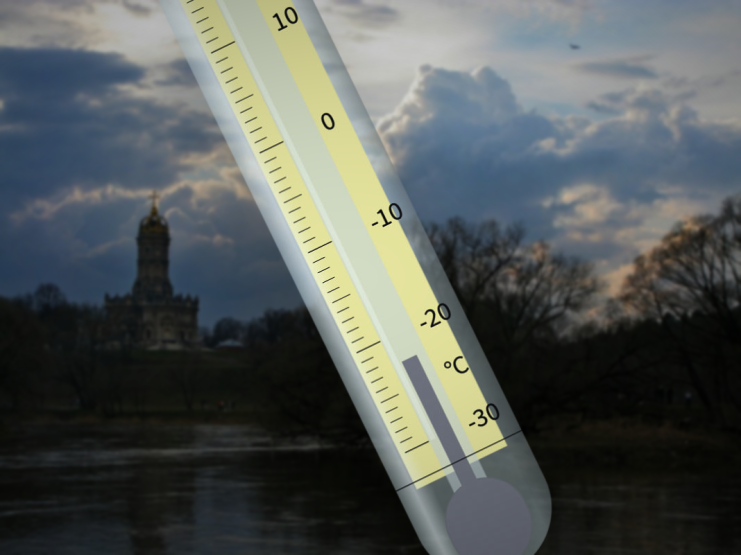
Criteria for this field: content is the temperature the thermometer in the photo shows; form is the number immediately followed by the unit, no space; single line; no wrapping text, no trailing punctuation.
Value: -22.5°C
